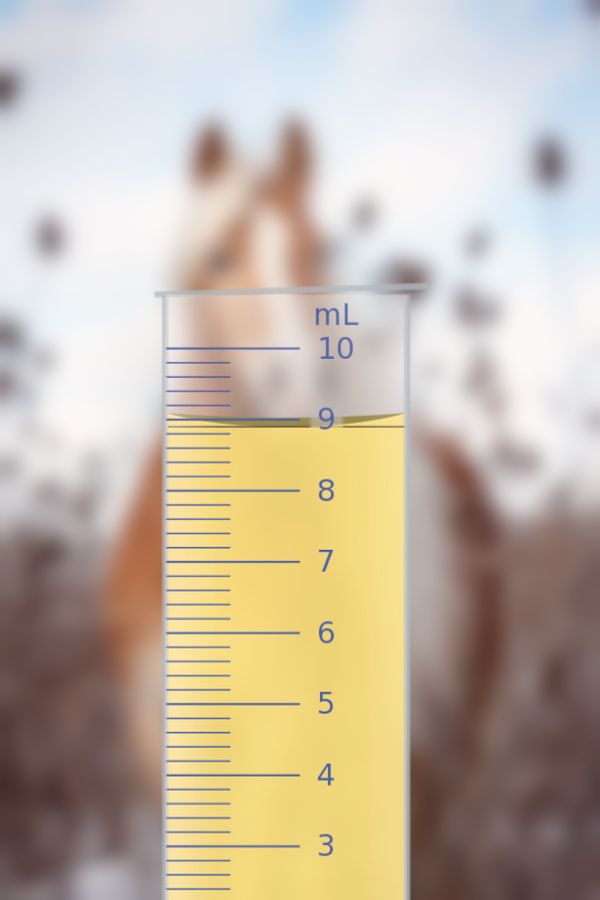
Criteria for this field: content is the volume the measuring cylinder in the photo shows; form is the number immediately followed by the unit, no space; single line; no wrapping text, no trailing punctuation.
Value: 8.9mL
